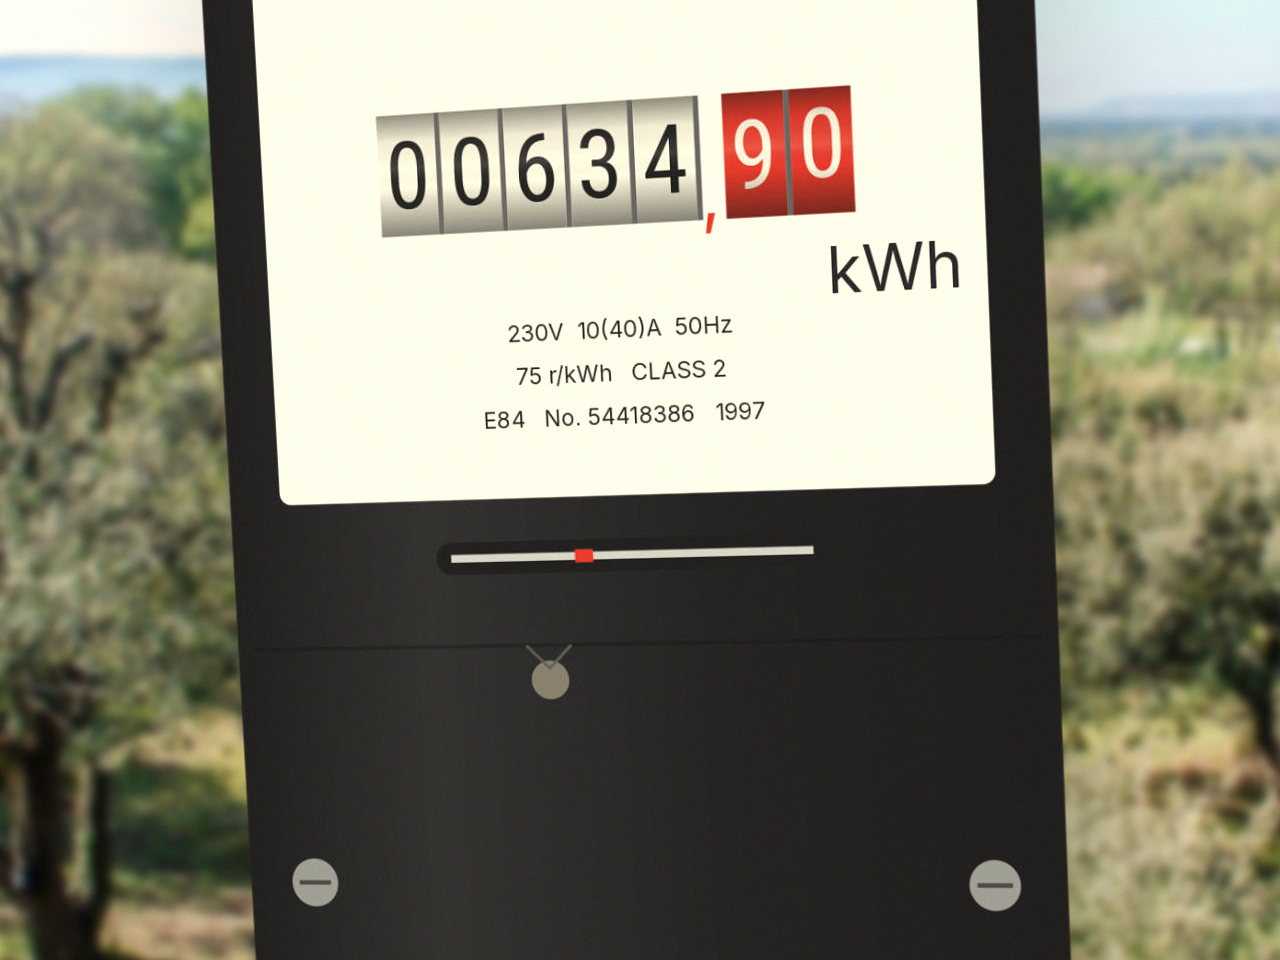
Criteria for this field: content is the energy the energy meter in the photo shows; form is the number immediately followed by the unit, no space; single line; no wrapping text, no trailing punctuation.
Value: 634.90kWh
